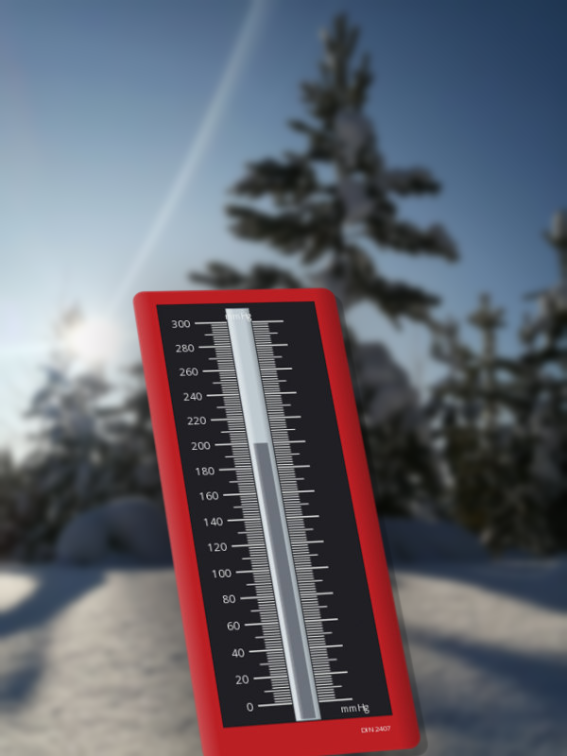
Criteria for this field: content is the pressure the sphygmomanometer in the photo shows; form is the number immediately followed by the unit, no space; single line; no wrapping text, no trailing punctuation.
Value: 200mmHg
